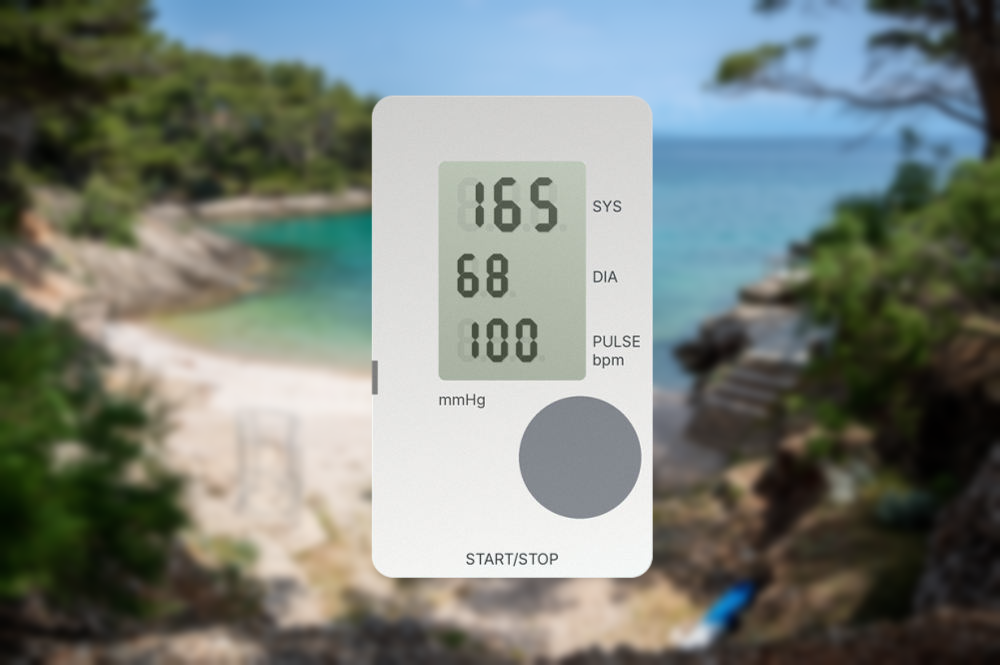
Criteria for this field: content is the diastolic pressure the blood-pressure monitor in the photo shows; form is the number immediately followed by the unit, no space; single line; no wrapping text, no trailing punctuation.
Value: 68mmHg
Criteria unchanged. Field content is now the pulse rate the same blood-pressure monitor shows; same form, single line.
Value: 100bpm
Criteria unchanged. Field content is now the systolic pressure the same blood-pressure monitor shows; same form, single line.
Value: 165mmHg
